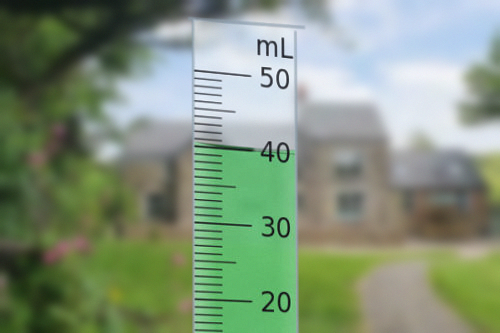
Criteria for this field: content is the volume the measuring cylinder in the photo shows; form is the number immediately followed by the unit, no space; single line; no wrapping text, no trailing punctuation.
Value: 40mL
